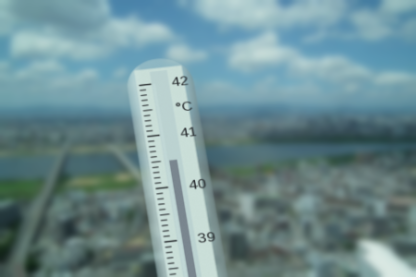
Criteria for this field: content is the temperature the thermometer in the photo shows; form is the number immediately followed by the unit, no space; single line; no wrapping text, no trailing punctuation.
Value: 40.5°C
